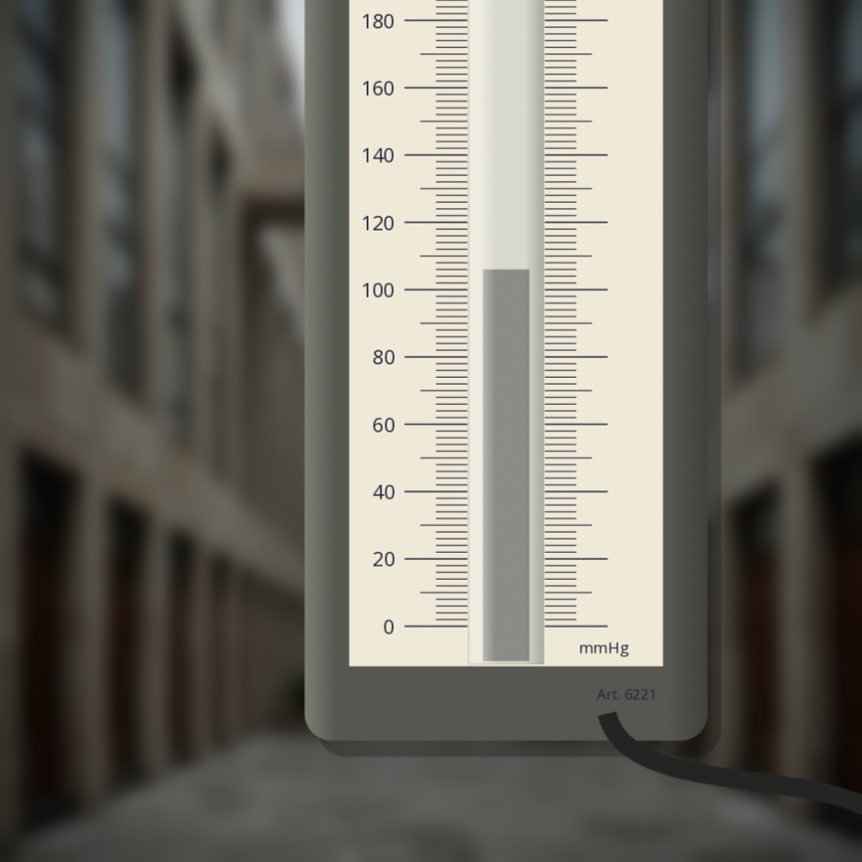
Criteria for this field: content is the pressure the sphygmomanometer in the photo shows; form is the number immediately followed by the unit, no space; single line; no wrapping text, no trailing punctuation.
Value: 106mmHg
